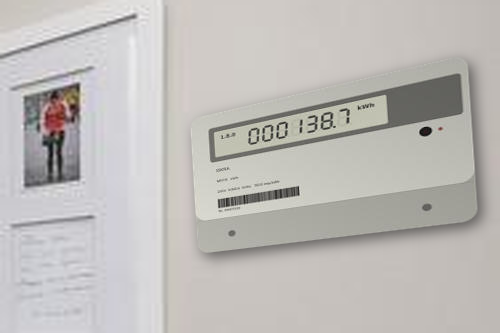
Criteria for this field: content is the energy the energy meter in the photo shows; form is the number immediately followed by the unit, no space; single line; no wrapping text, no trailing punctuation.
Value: 138.7kWh
